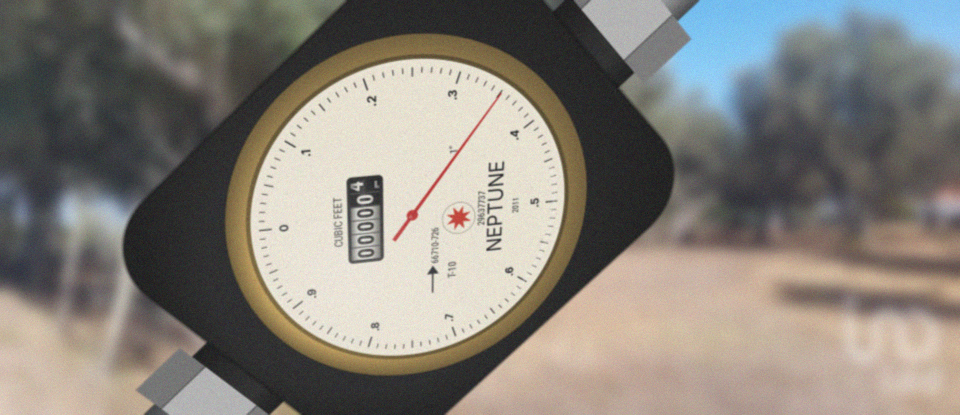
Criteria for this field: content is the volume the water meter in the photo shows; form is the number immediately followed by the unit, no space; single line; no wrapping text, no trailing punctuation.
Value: 4.35ft³
